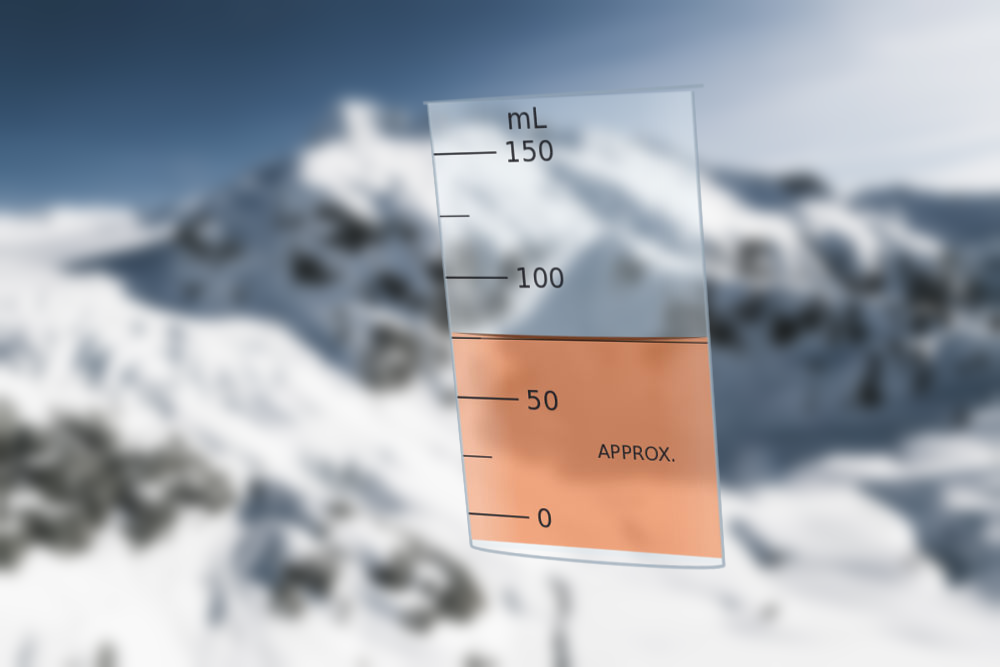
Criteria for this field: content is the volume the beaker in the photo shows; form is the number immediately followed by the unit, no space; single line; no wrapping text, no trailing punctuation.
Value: 75mL
